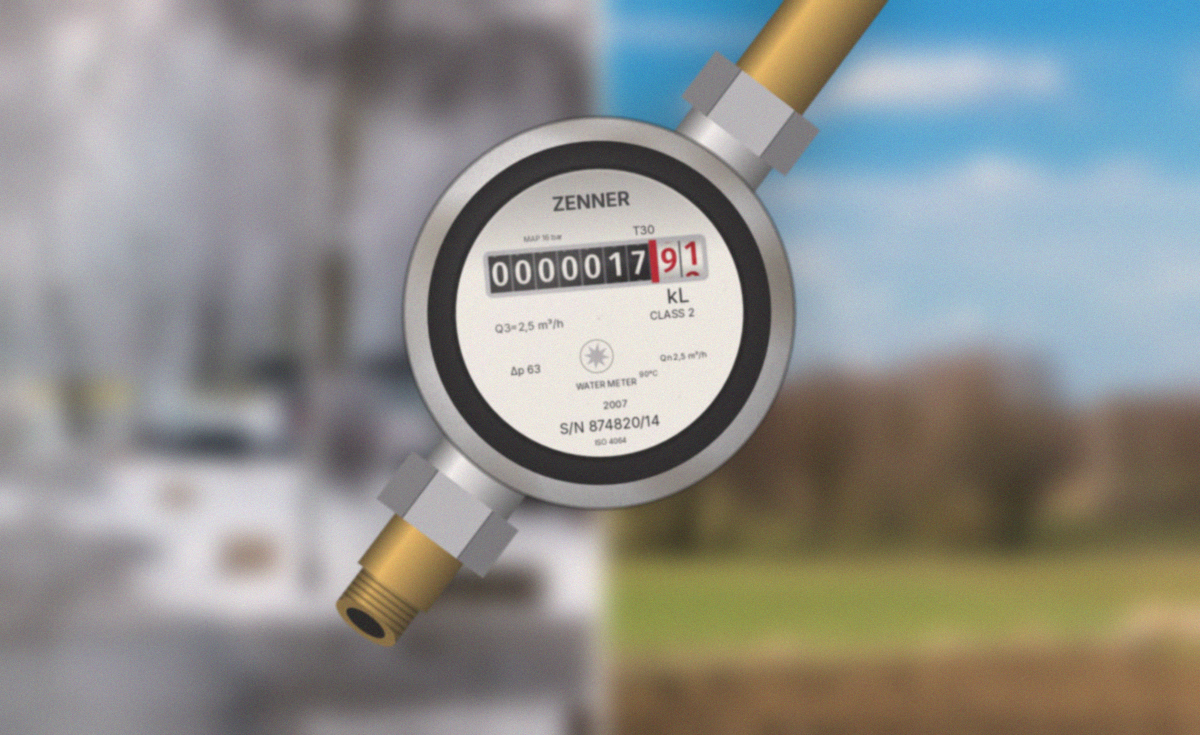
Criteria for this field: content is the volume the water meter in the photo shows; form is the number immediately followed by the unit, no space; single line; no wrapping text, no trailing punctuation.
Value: 17.91kL
